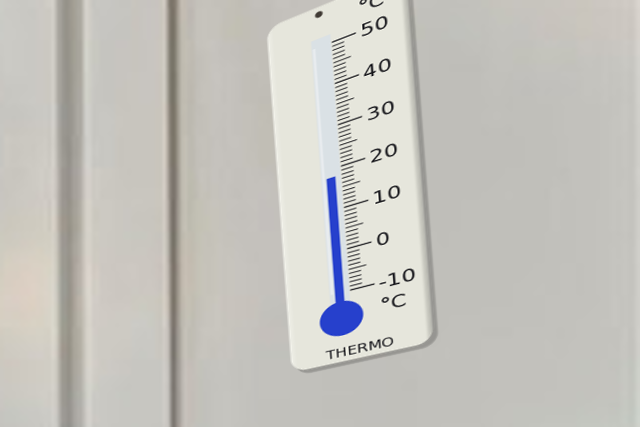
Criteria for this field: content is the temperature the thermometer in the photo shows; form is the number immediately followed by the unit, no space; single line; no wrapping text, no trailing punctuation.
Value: 18°C
